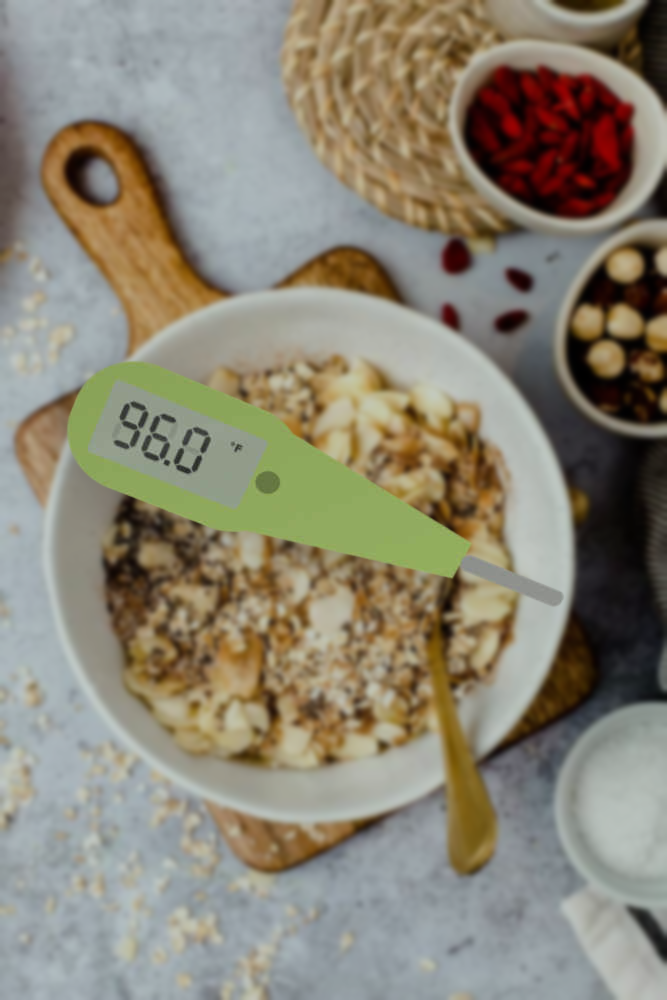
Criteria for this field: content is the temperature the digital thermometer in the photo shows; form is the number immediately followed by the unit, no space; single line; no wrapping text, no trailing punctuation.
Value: 96.0°F
